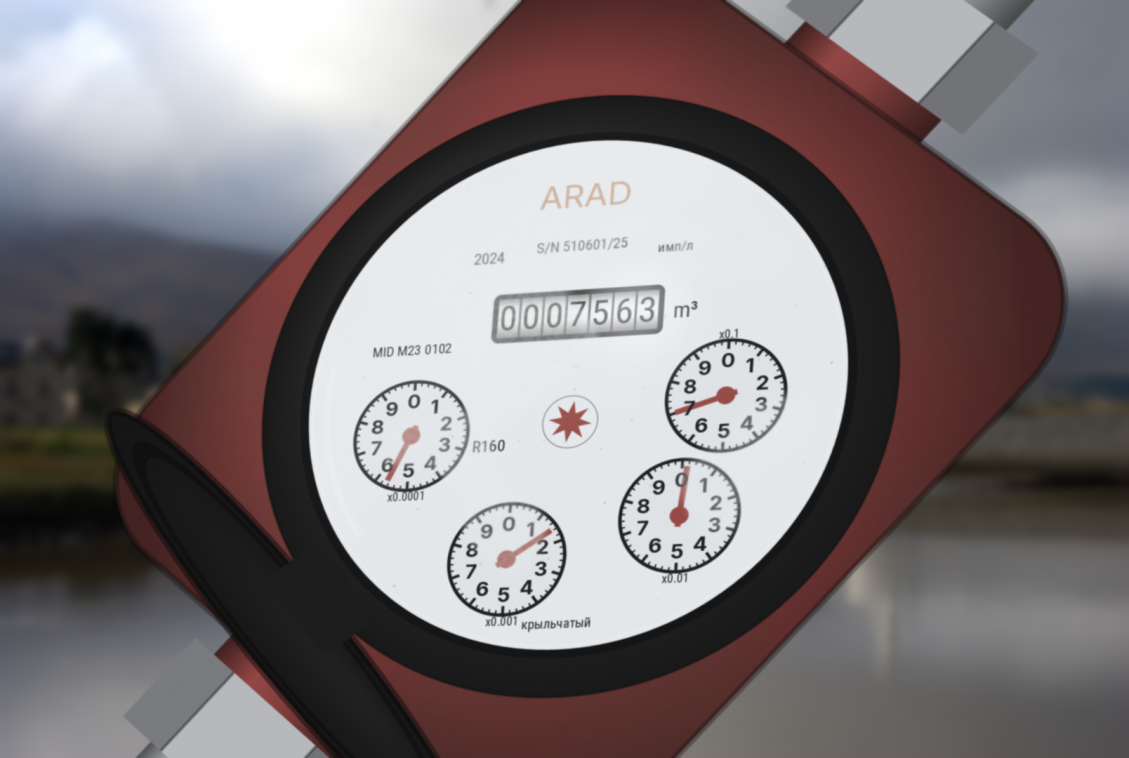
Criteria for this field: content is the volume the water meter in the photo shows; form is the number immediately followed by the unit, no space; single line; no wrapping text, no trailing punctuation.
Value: 7563.7015m³
